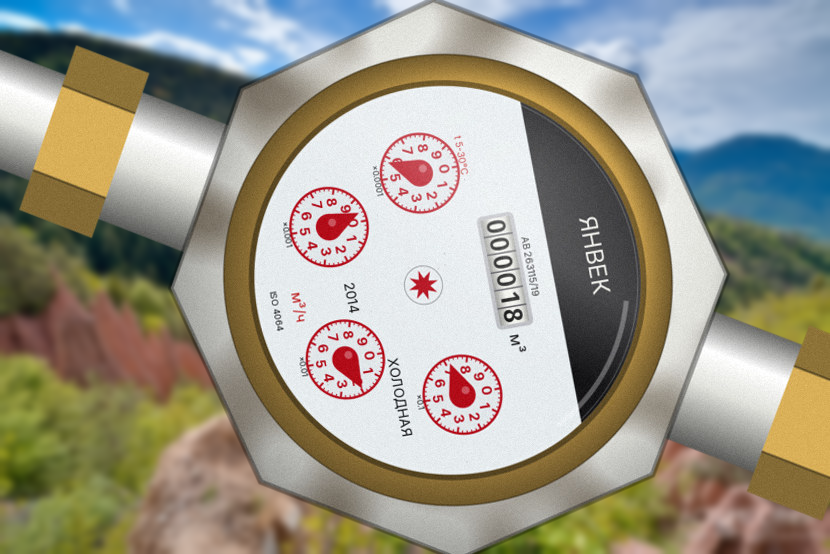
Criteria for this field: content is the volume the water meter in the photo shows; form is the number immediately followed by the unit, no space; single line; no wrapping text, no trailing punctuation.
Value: 18.7195m³
